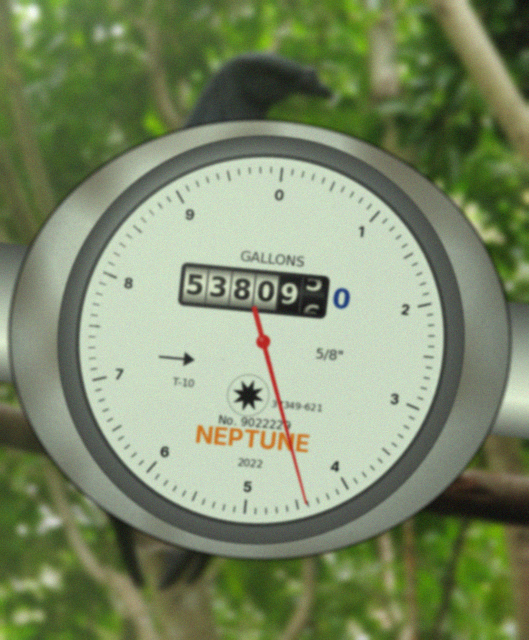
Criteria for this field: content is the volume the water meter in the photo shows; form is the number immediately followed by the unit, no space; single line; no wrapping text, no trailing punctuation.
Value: 5380954.4gal
